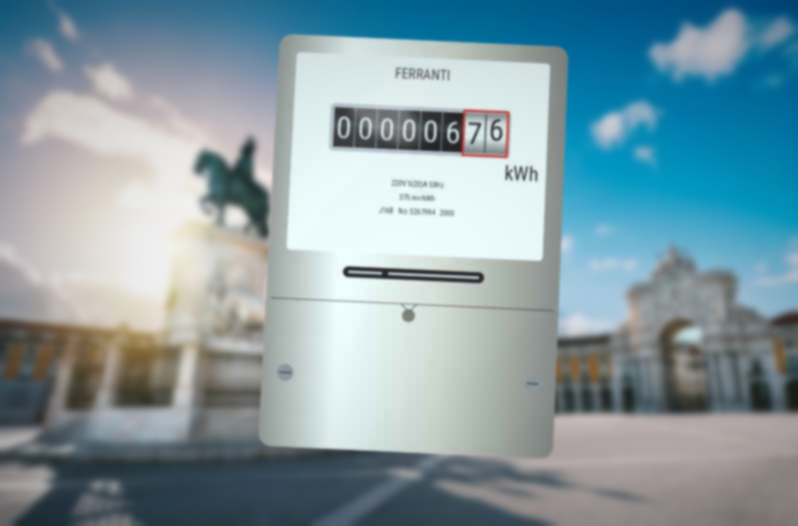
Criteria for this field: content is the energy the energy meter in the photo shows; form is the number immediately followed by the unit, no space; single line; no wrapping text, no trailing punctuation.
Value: 6.76kWh
